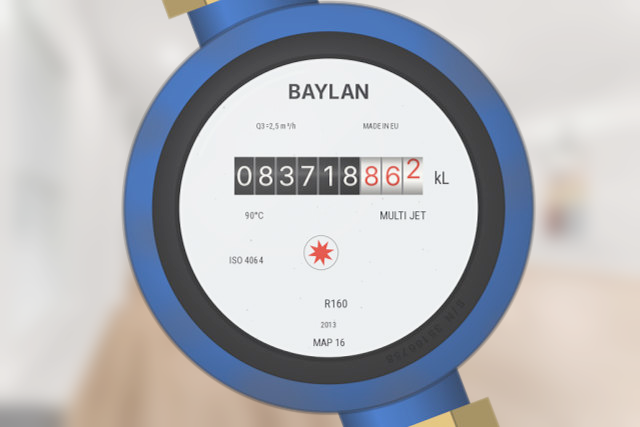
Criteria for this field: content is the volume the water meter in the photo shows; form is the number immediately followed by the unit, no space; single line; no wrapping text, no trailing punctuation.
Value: 83718.862kL
